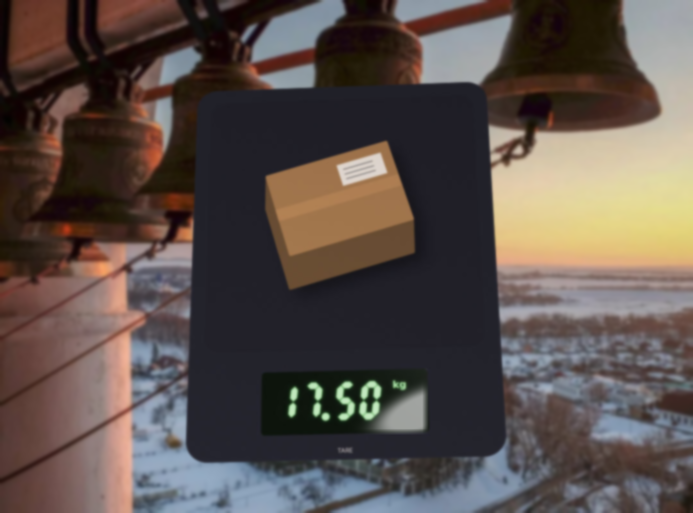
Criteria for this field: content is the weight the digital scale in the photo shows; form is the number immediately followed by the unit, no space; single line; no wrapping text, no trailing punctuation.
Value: 17.50kg
